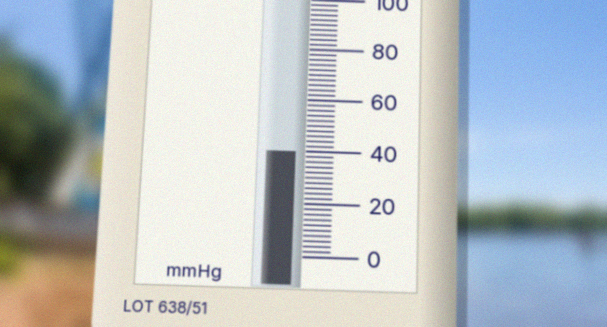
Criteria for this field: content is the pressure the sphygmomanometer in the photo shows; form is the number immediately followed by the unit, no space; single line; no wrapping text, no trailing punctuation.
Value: 40mmHg
